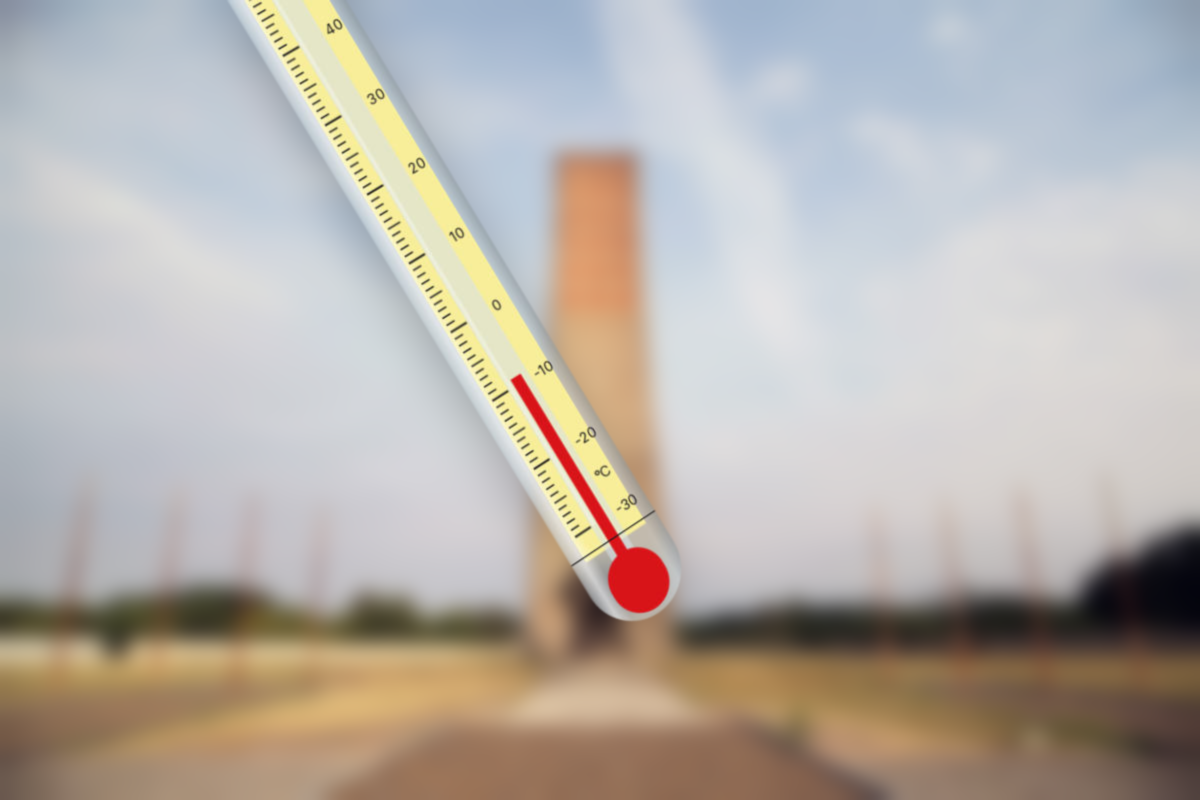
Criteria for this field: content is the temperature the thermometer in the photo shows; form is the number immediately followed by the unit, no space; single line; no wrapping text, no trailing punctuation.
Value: -9°C
